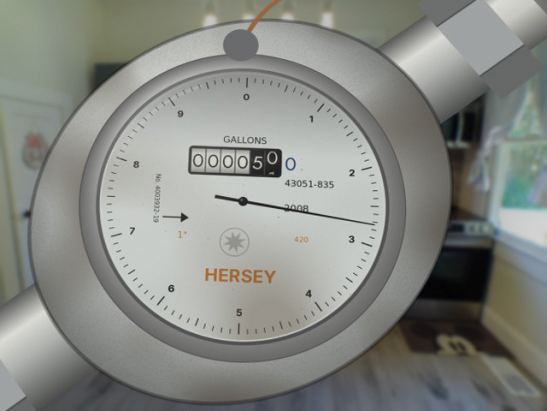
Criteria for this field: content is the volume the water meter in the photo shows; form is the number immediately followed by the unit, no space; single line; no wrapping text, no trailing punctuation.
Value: 502.7gal
